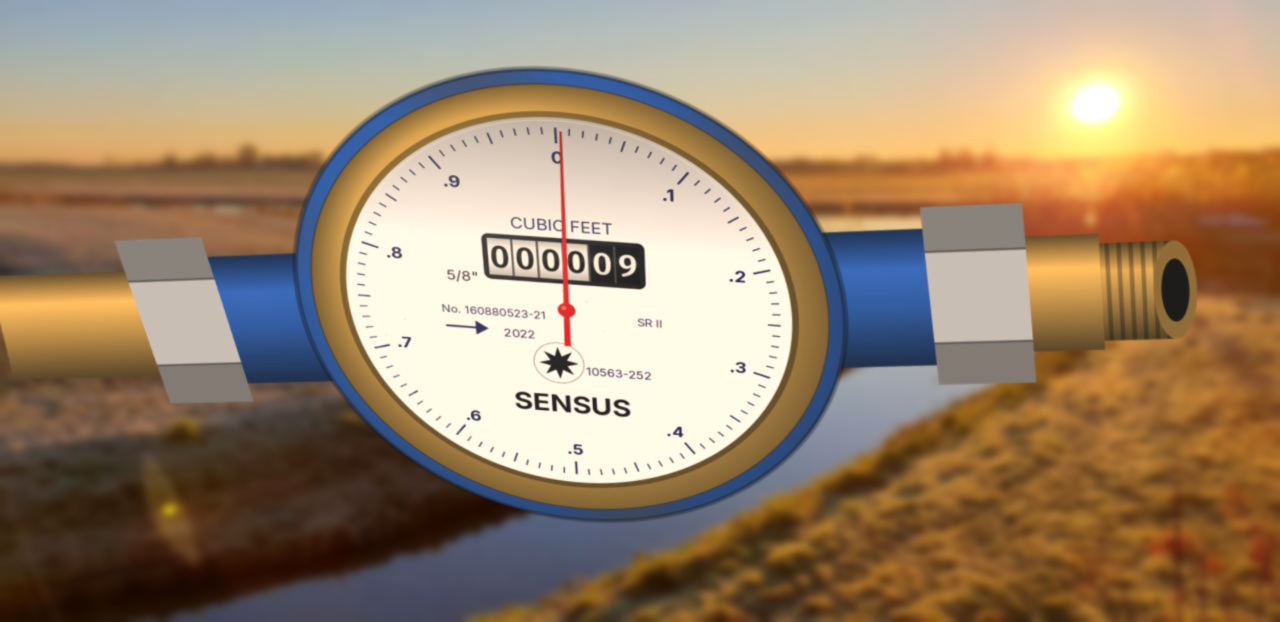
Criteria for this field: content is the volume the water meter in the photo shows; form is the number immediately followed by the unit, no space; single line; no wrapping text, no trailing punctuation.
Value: 9.00ft³
